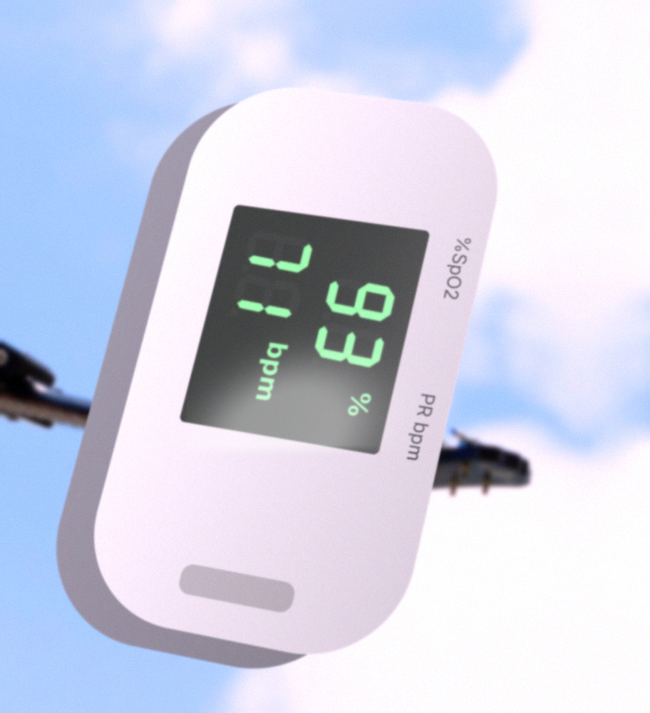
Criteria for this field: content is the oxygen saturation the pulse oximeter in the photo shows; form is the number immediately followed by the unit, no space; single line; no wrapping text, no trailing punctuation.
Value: 93%
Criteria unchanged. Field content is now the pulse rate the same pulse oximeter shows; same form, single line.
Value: 71bpm
